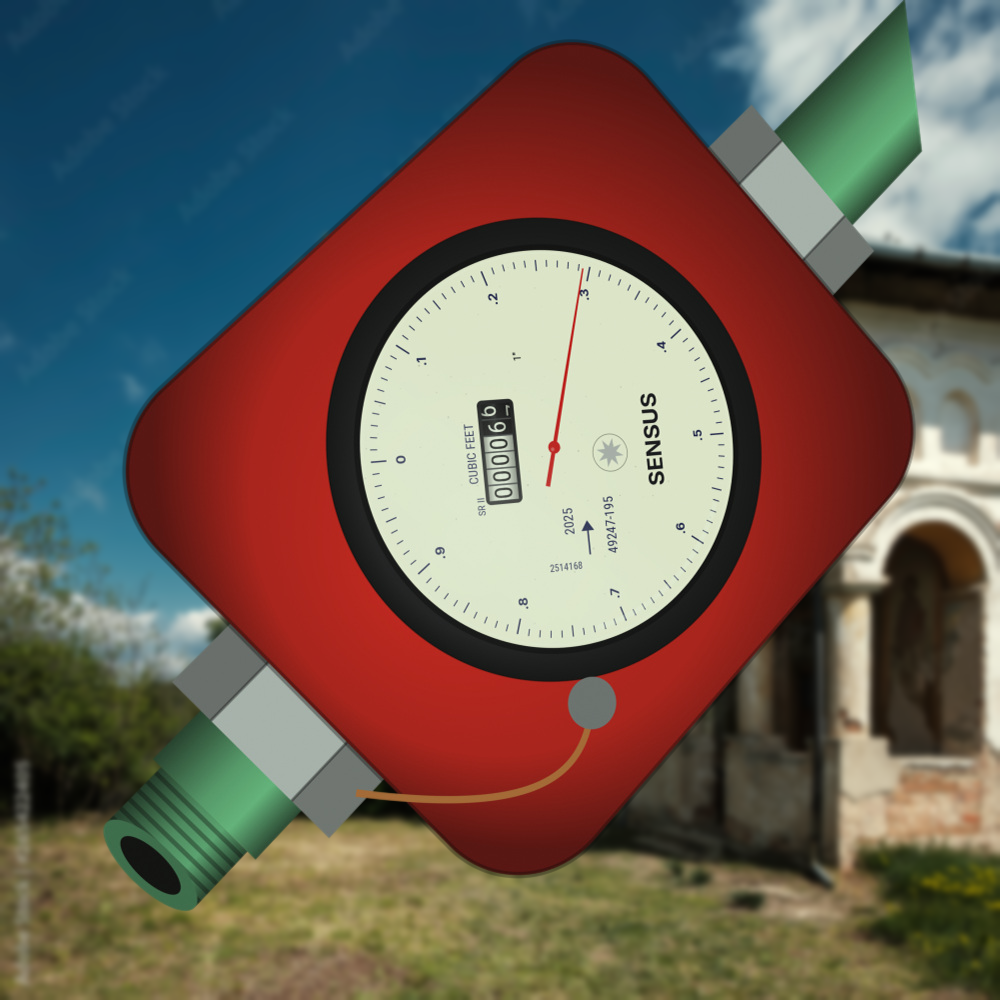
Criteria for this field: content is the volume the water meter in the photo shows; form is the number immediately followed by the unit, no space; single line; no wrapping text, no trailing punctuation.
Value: 66.29ft³
